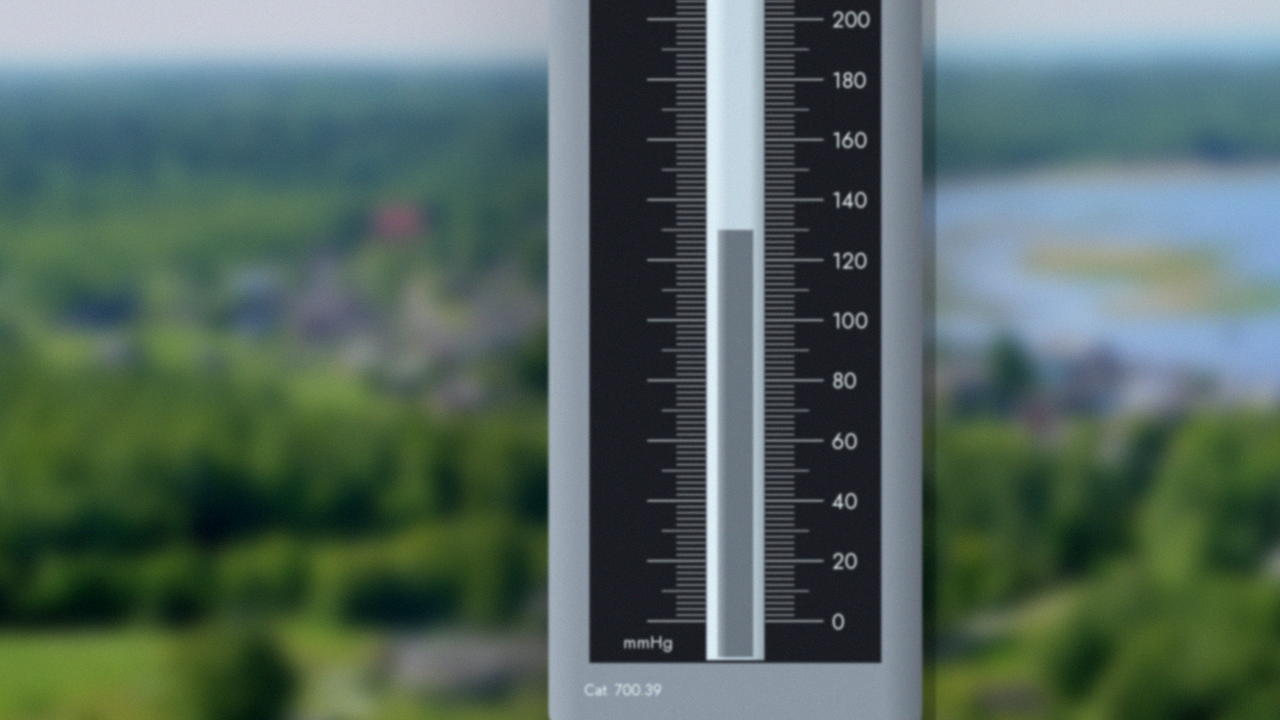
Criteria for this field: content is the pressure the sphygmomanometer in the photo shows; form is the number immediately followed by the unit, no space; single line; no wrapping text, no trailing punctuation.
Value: 130mmHg
